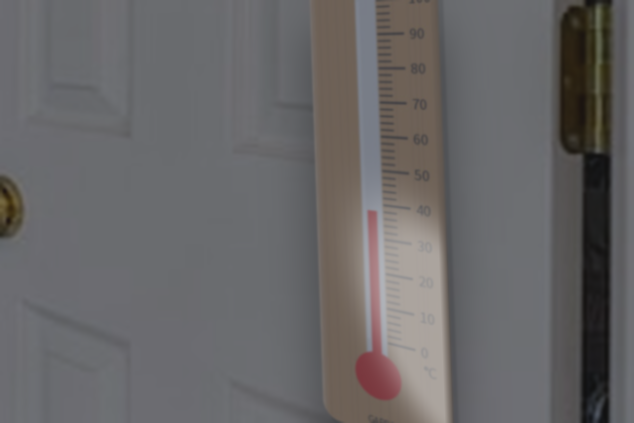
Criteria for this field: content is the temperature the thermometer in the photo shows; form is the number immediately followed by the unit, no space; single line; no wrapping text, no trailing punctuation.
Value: 38°C
